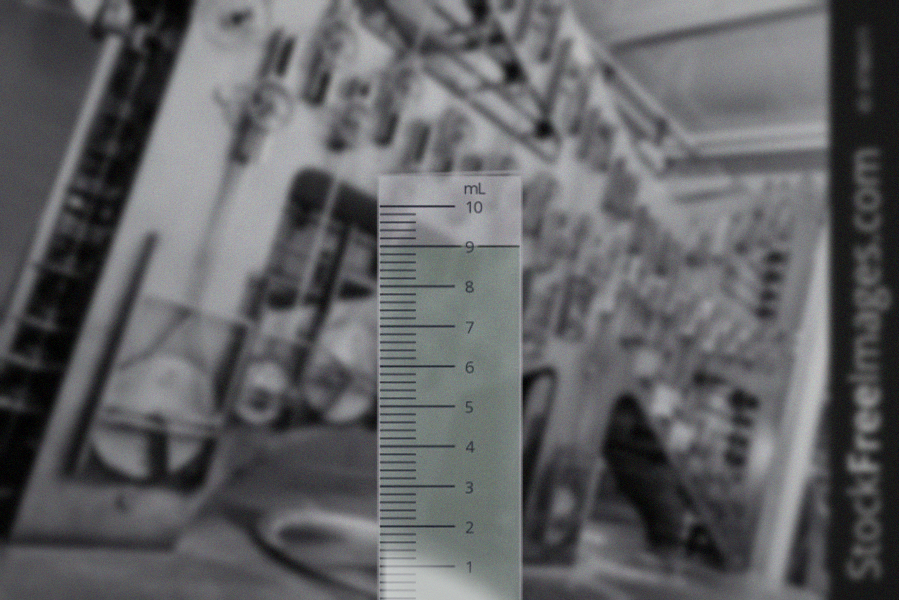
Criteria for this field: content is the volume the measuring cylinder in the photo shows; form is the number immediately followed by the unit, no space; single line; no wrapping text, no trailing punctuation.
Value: 9mL
